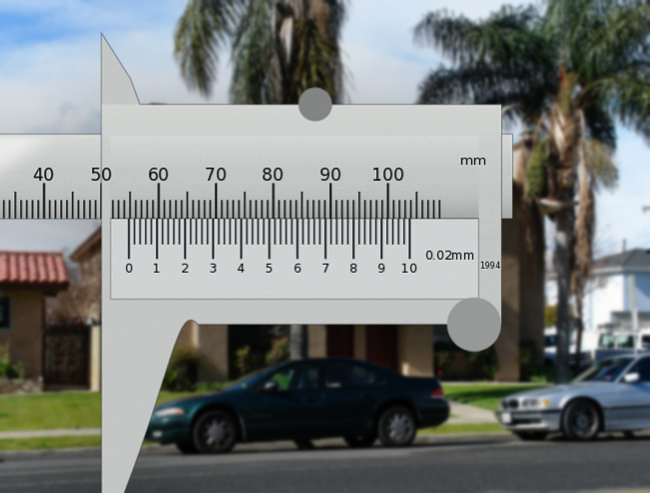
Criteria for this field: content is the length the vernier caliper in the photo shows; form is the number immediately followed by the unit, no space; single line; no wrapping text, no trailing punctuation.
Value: 54.8mm
